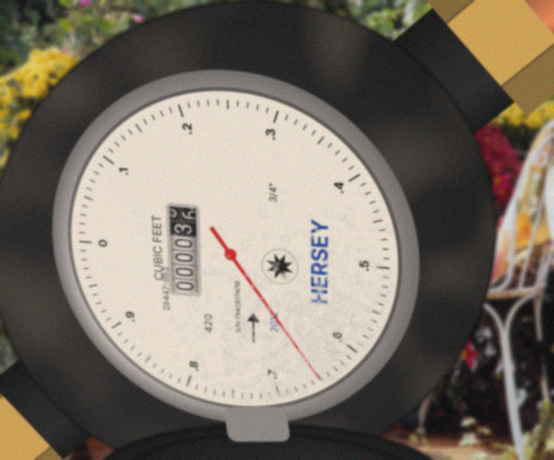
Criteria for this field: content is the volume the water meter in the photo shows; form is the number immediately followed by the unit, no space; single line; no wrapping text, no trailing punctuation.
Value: 35.65ft³
